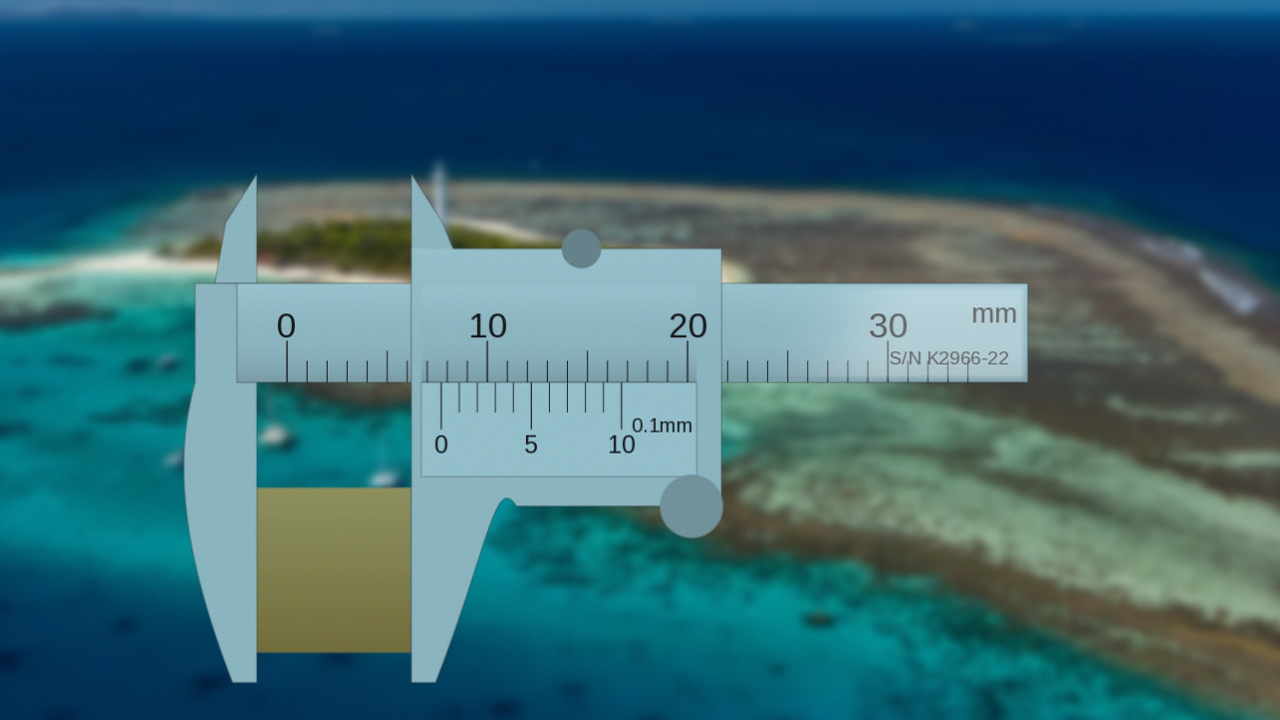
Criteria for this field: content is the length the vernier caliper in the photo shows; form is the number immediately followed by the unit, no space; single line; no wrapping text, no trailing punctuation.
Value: 7.7mm
